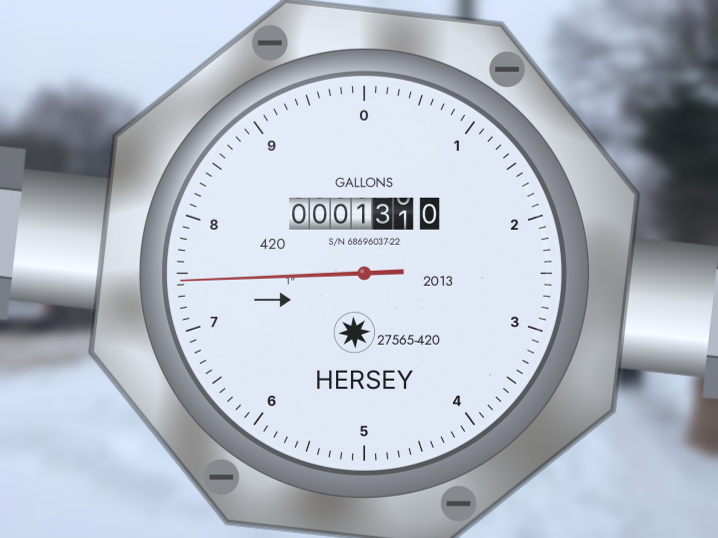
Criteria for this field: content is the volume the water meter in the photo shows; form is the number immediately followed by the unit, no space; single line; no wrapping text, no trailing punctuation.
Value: 1307.4gal
